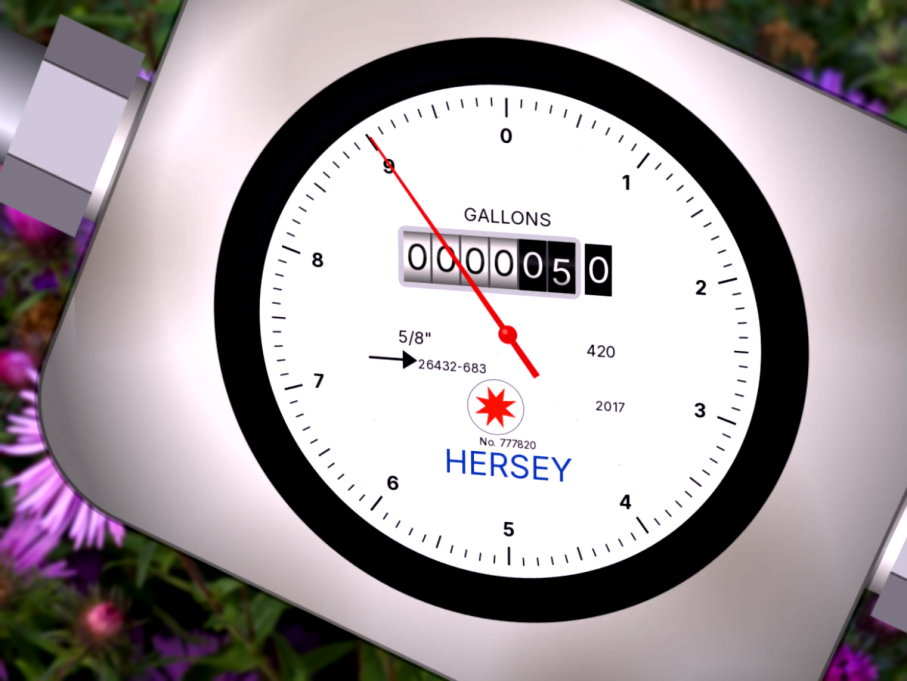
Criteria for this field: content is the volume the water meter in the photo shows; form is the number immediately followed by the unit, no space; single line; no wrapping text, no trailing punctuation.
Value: 49.0gal
